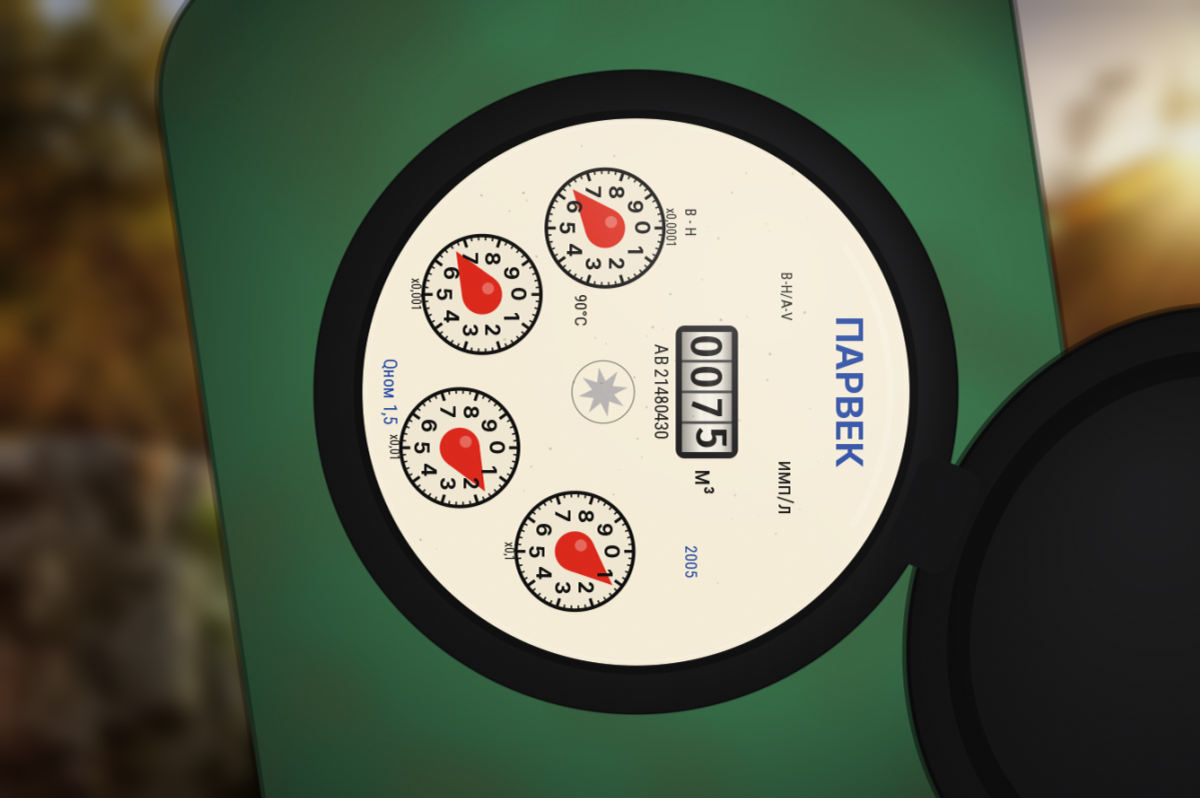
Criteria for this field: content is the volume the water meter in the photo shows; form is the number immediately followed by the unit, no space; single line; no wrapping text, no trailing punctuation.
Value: 75.1166m³
